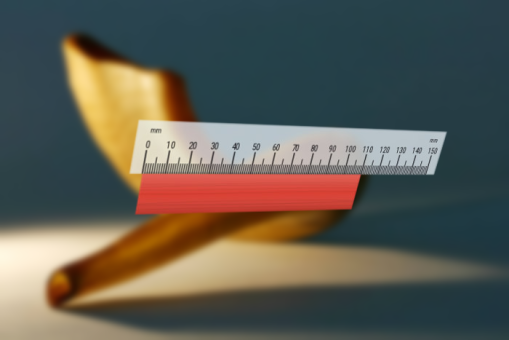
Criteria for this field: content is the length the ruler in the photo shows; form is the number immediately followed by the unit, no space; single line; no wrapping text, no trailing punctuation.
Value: 110mm
